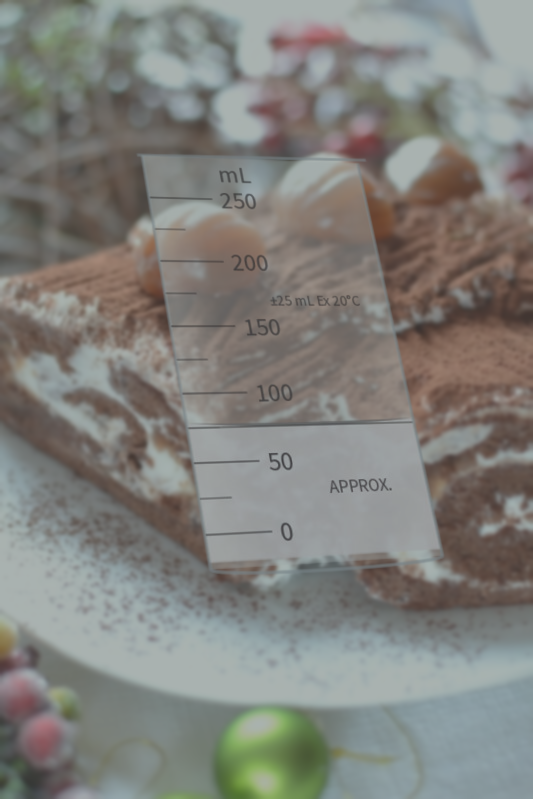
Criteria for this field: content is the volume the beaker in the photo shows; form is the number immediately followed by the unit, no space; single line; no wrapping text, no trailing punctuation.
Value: 75mL
